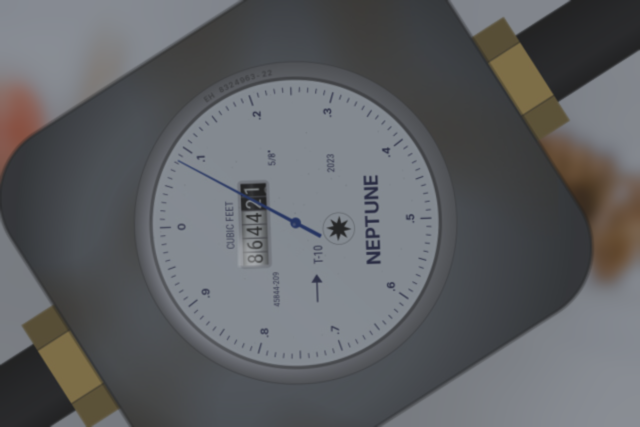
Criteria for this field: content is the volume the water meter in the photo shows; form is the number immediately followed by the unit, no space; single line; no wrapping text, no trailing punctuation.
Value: 864421.08ft³
